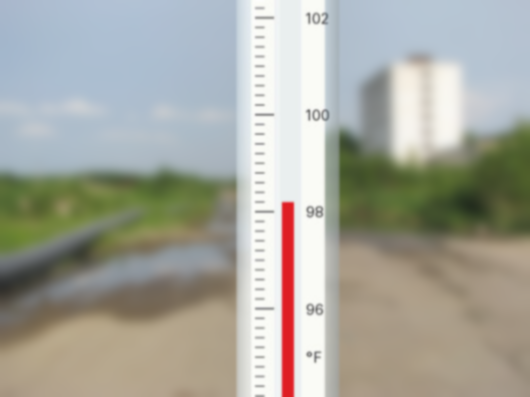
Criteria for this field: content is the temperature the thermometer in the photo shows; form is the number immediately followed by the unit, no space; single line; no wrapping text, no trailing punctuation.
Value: 98.2°F
